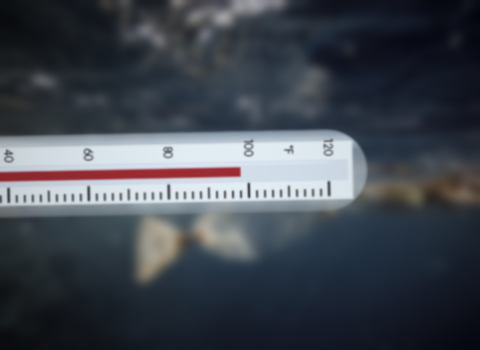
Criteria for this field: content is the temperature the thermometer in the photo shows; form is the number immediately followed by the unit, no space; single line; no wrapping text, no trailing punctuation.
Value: 98°F
